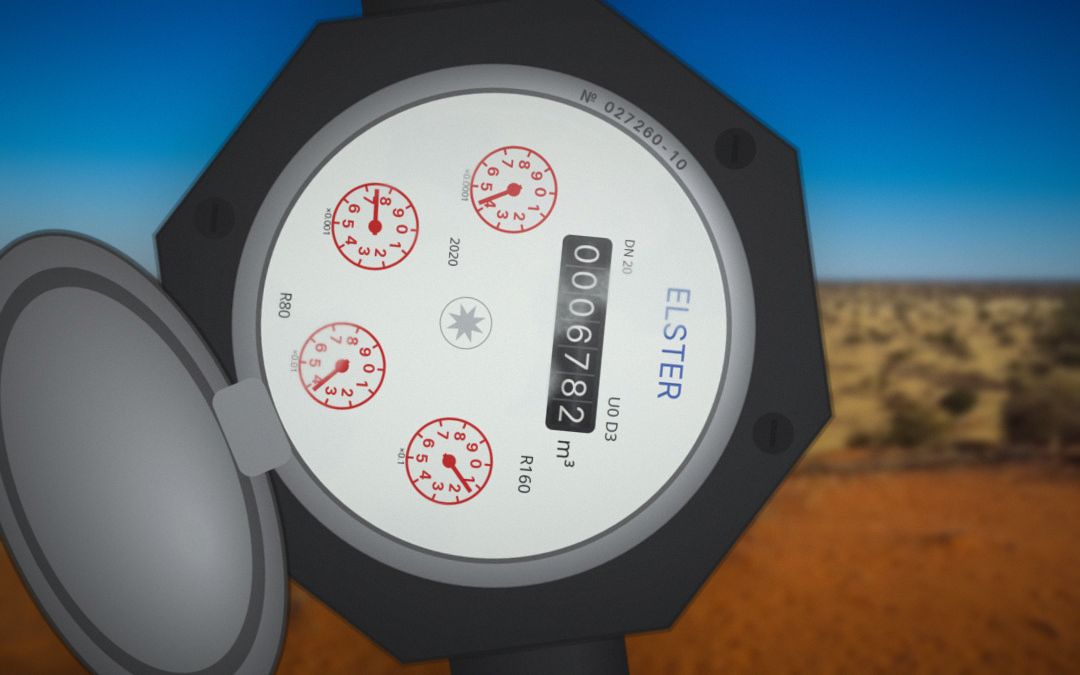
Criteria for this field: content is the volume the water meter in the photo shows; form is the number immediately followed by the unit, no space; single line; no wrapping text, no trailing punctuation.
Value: 6782.1374m³
